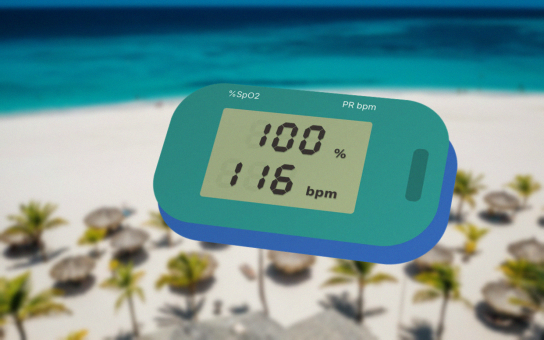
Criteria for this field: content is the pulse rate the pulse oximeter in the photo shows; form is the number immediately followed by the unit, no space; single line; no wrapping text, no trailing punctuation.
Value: 116bpm
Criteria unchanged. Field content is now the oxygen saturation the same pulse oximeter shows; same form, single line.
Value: 100%
